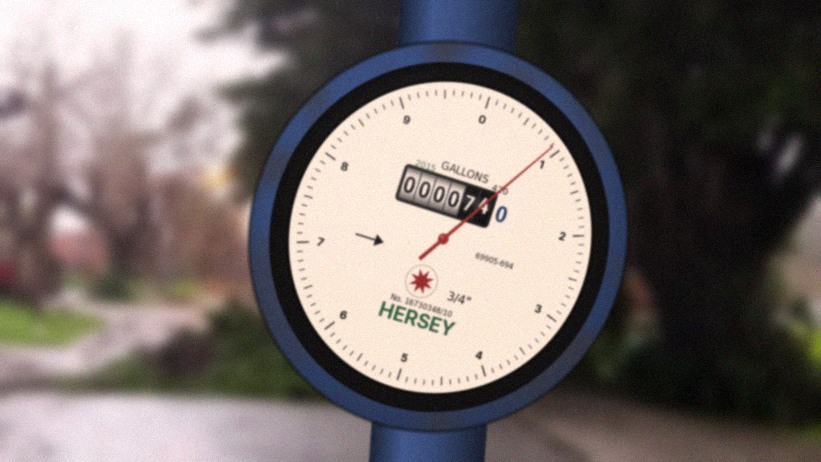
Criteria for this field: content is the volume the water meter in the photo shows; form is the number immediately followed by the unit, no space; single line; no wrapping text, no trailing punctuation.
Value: 740.9gal
